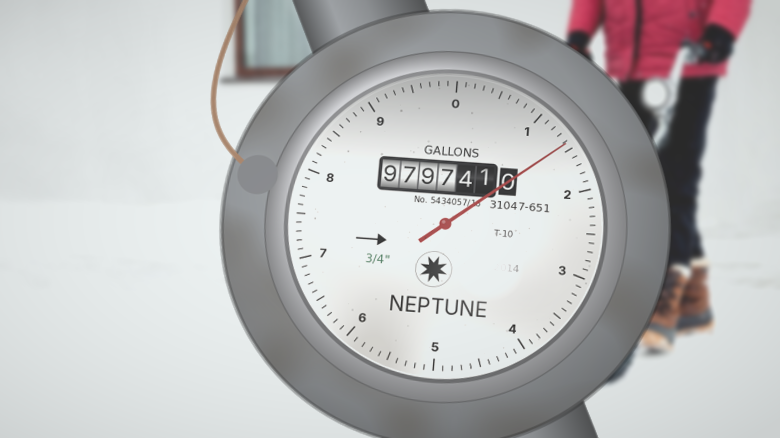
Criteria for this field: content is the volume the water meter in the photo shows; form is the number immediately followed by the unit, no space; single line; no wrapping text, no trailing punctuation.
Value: 9797411.4gal
